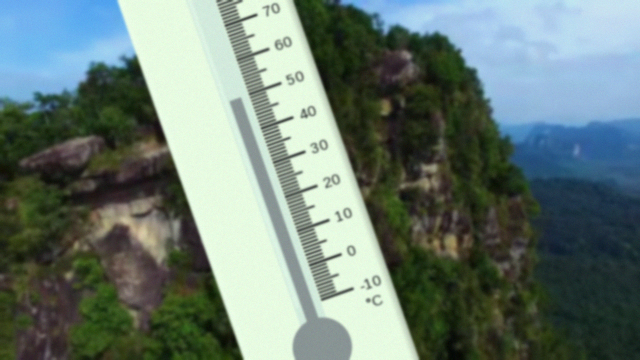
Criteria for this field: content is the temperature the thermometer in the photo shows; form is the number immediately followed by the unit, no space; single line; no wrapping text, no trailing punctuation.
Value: 50°C
